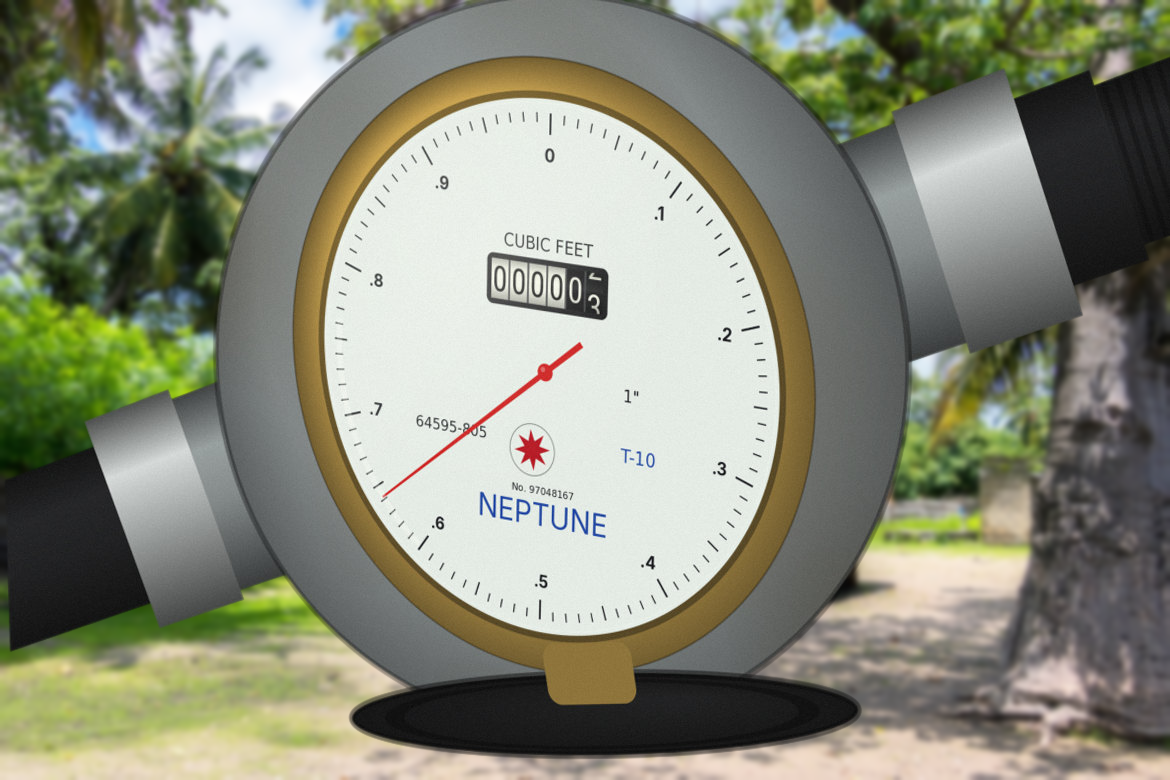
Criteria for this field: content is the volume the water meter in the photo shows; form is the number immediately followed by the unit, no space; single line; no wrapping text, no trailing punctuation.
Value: 2.64ft³
